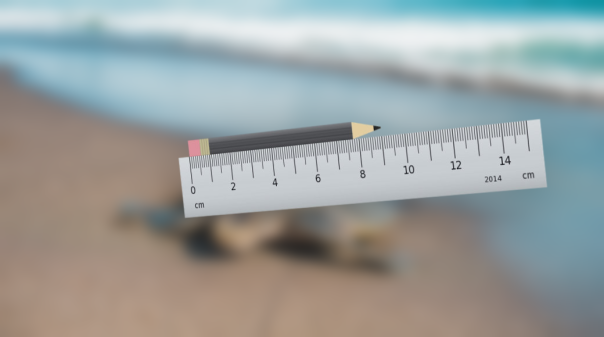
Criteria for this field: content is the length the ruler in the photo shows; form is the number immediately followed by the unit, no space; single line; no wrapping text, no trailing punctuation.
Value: 9cm
